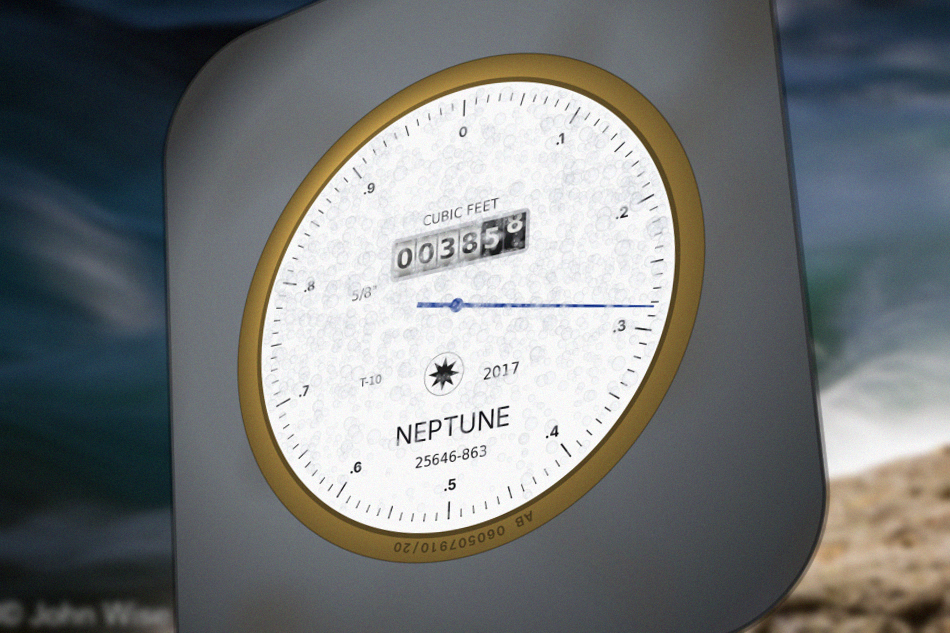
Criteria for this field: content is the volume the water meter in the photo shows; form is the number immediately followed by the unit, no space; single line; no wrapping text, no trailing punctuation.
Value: 3858.28ft³
